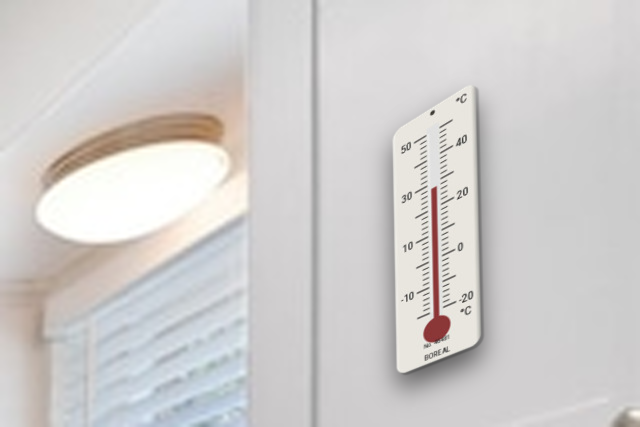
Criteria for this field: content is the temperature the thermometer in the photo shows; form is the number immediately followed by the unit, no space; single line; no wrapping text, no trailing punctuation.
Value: 28°C
